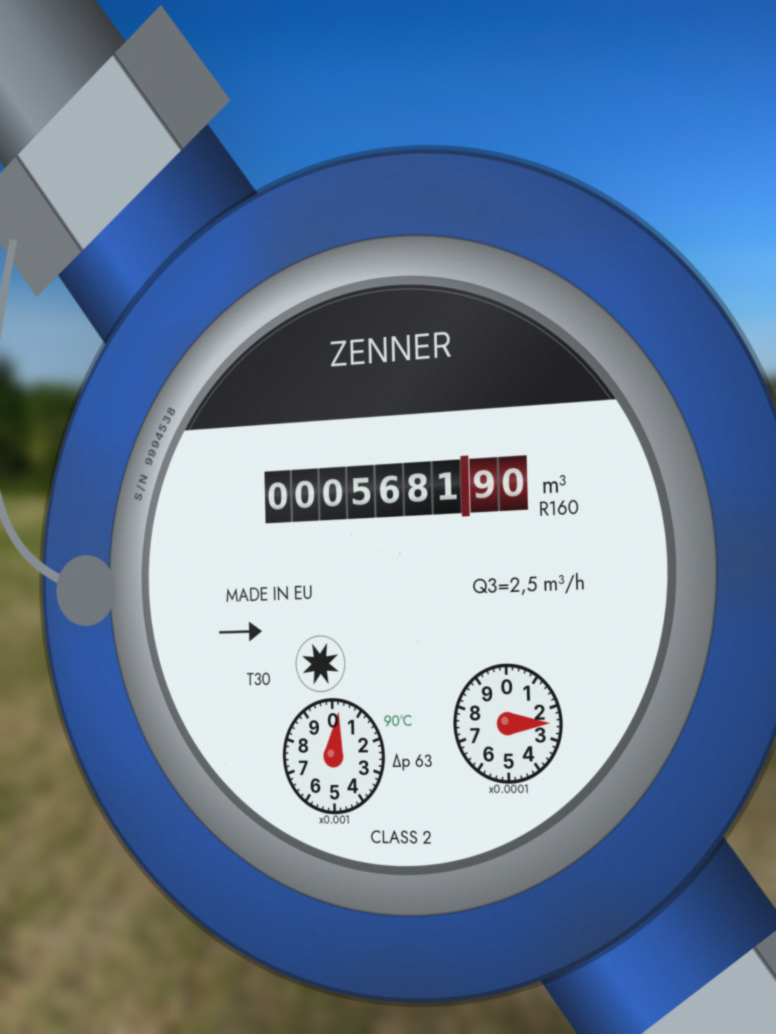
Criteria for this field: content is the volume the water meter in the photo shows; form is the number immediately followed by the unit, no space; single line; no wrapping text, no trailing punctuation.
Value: 5681.9002m³
